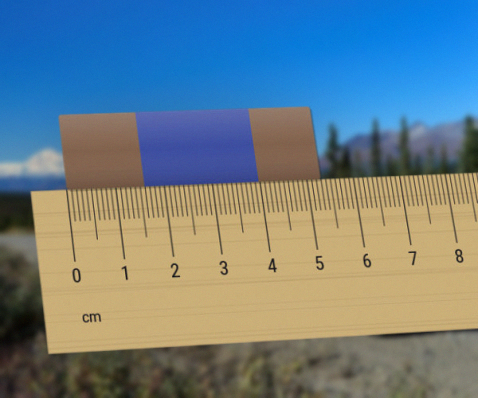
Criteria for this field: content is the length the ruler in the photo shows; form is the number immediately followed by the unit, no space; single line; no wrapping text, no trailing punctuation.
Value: 5.3cm
